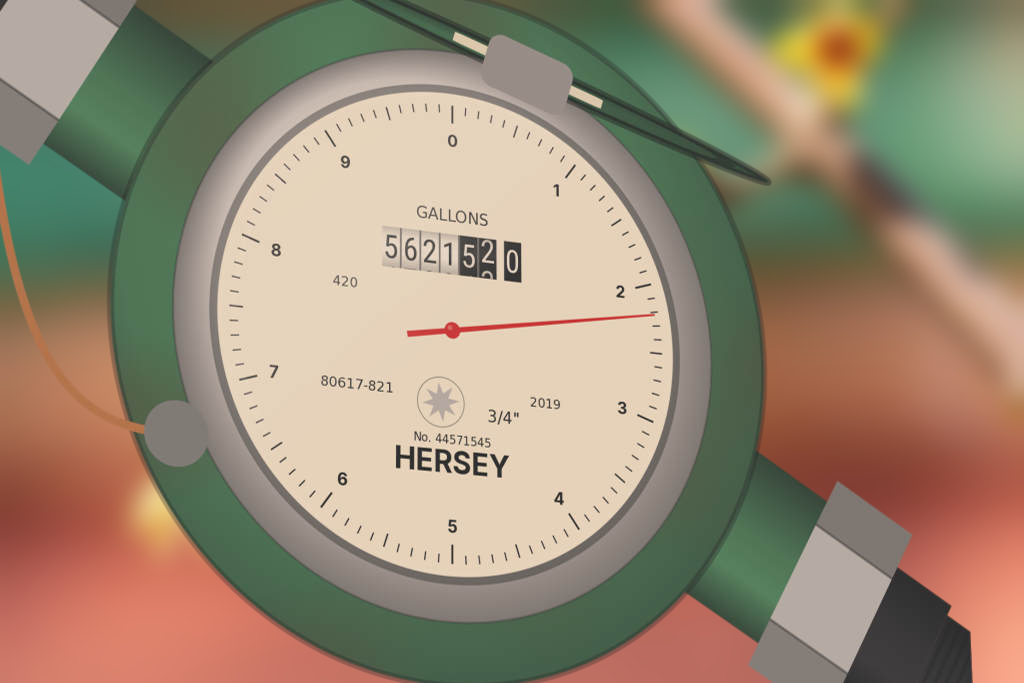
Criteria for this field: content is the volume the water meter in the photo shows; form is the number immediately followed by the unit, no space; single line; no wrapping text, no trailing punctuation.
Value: 5621522.2gal
